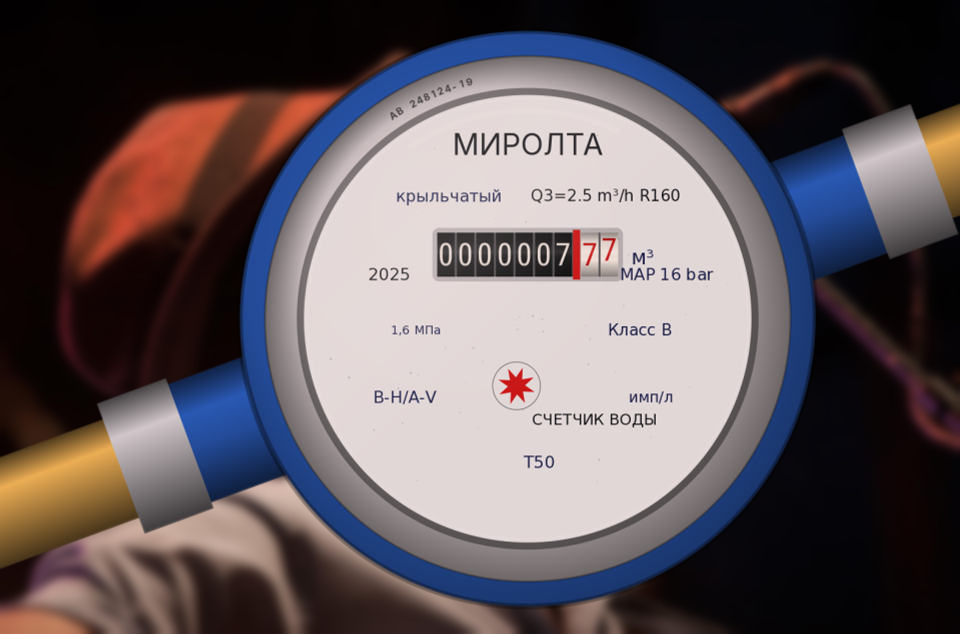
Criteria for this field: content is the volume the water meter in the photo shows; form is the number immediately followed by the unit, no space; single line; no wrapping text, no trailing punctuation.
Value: 7.77m³
